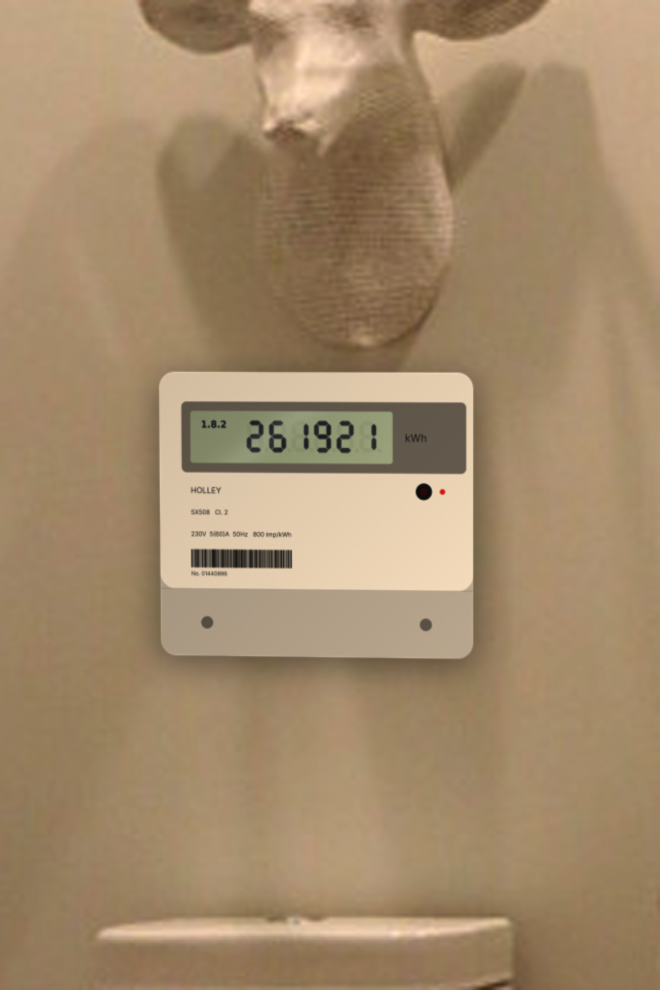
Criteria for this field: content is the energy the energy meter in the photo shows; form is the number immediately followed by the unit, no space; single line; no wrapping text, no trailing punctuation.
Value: 261921kWh
